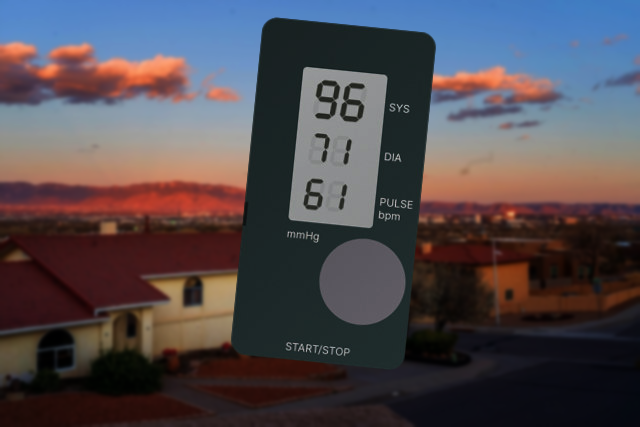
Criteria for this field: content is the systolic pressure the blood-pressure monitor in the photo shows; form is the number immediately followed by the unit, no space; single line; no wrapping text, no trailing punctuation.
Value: 96mmHg
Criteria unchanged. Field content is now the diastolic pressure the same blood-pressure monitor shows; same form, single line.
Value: 71mmHg
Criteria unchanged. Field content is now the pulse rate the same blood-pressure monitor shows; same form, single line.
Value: 61bpm
